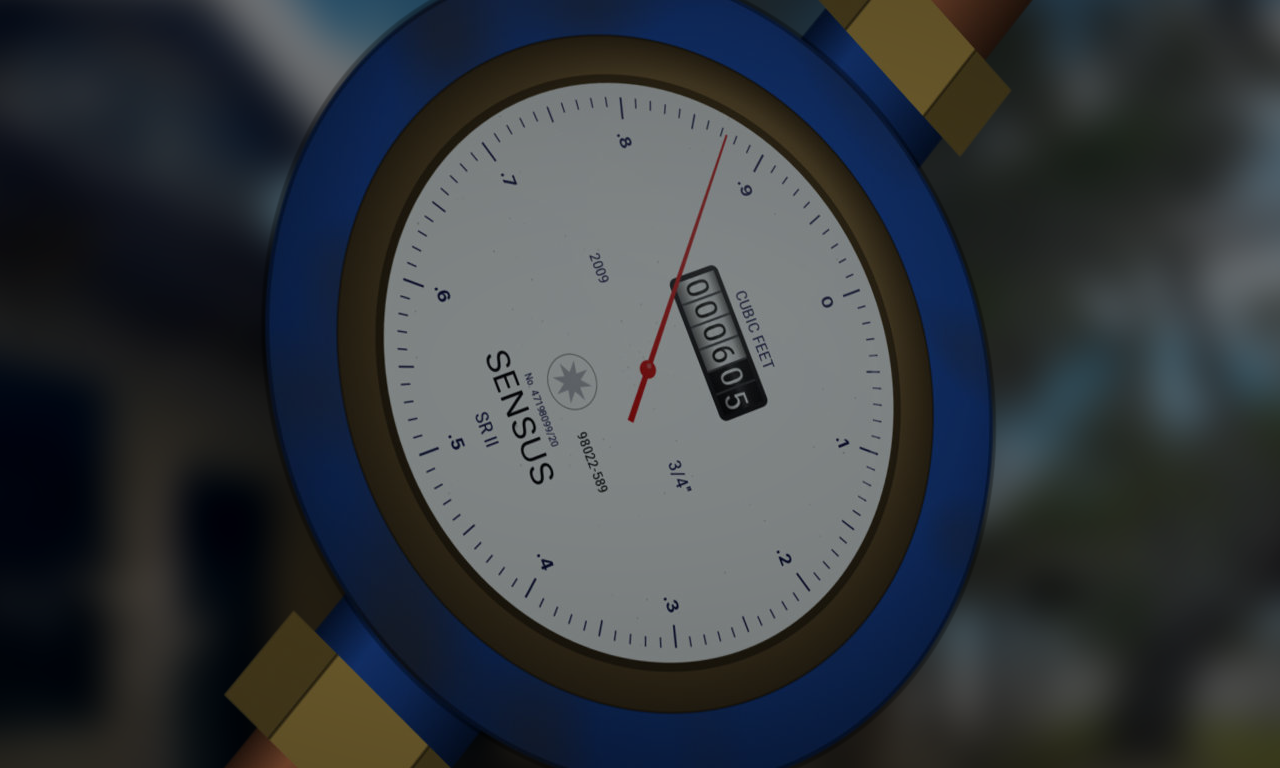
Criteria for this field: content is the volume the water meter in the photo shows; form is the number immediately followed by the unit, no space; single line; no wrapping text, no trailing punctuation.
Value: 604.87ft³
